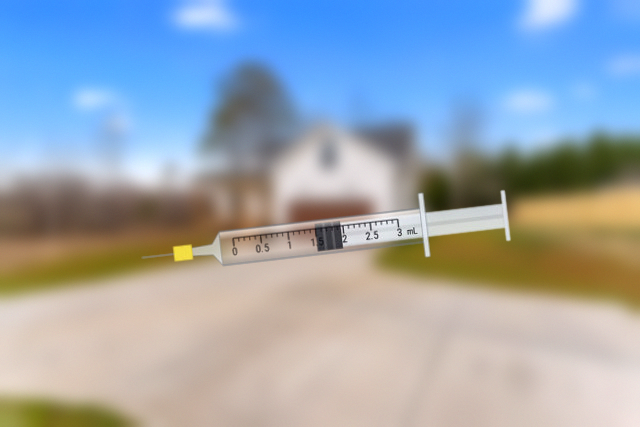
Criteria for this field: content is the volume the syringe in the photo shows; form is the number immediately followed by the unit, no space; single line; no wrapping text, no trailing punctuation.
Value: 1.5mL
